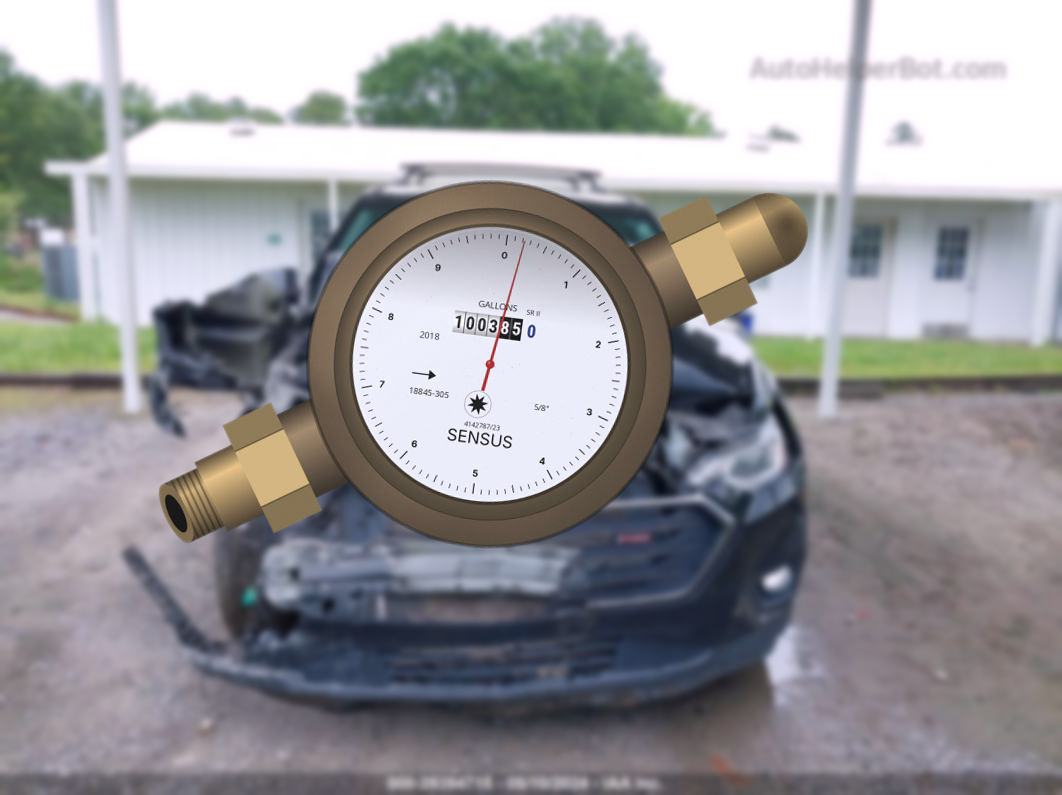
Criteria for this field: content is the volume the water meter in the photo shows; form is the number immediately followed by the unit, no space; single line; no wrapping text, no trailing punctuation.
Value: 1003850.2gal
